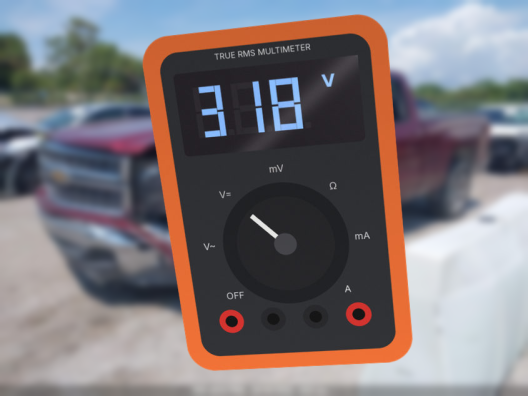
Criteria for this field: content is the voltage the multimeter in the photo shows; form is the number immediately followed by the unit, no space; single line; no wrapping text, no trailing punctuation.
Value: 318V
